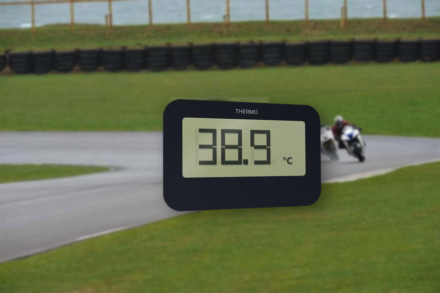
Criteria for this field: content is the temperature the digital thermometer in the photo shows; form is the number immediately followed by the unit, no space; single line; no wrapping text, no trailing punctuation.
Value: 38.9°C
